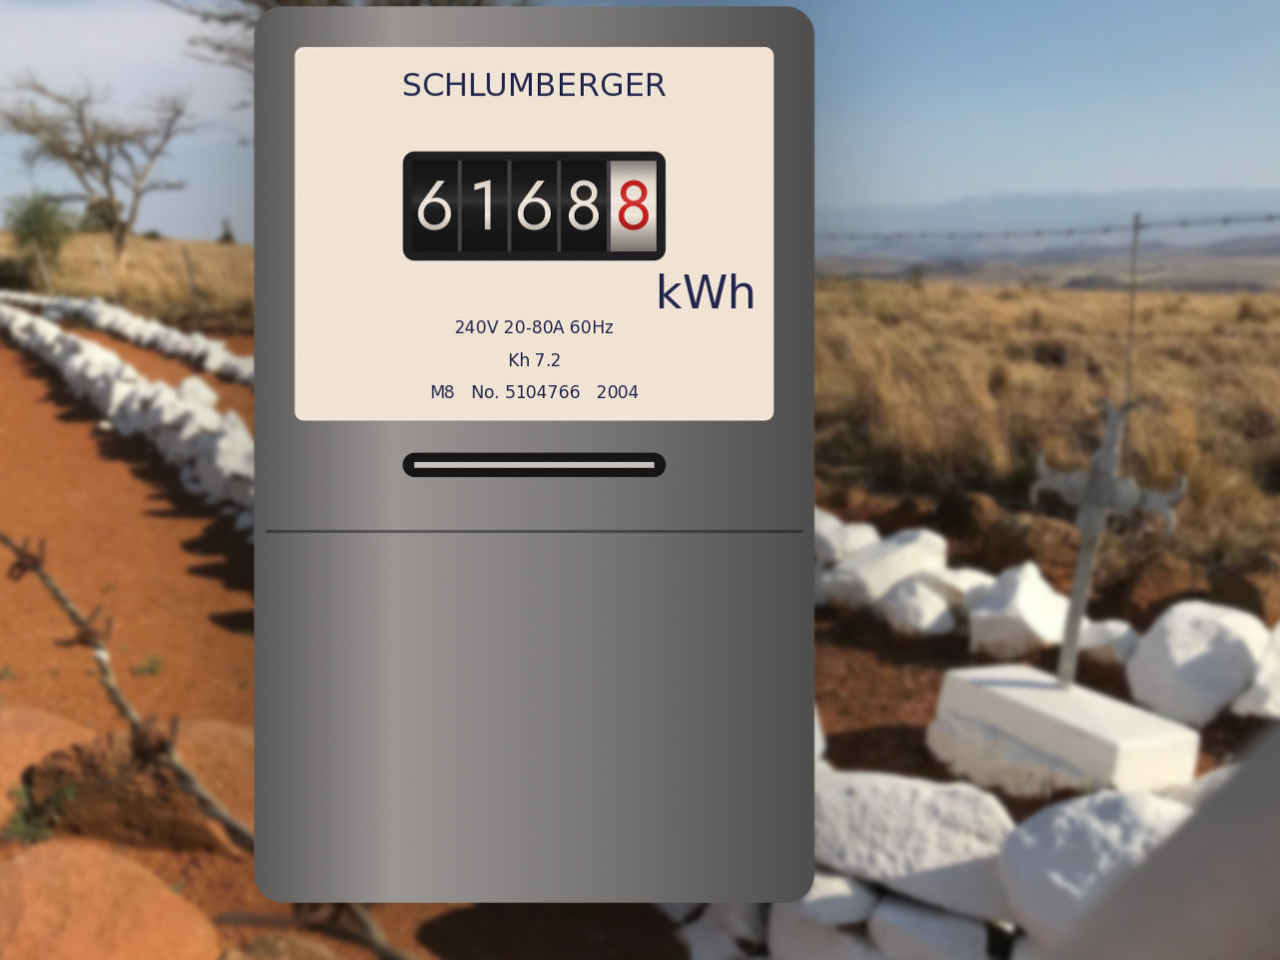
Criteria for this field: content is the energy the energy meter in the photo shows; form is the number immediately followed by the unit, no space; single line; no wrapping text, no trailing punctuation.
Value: 6168.8kWh
